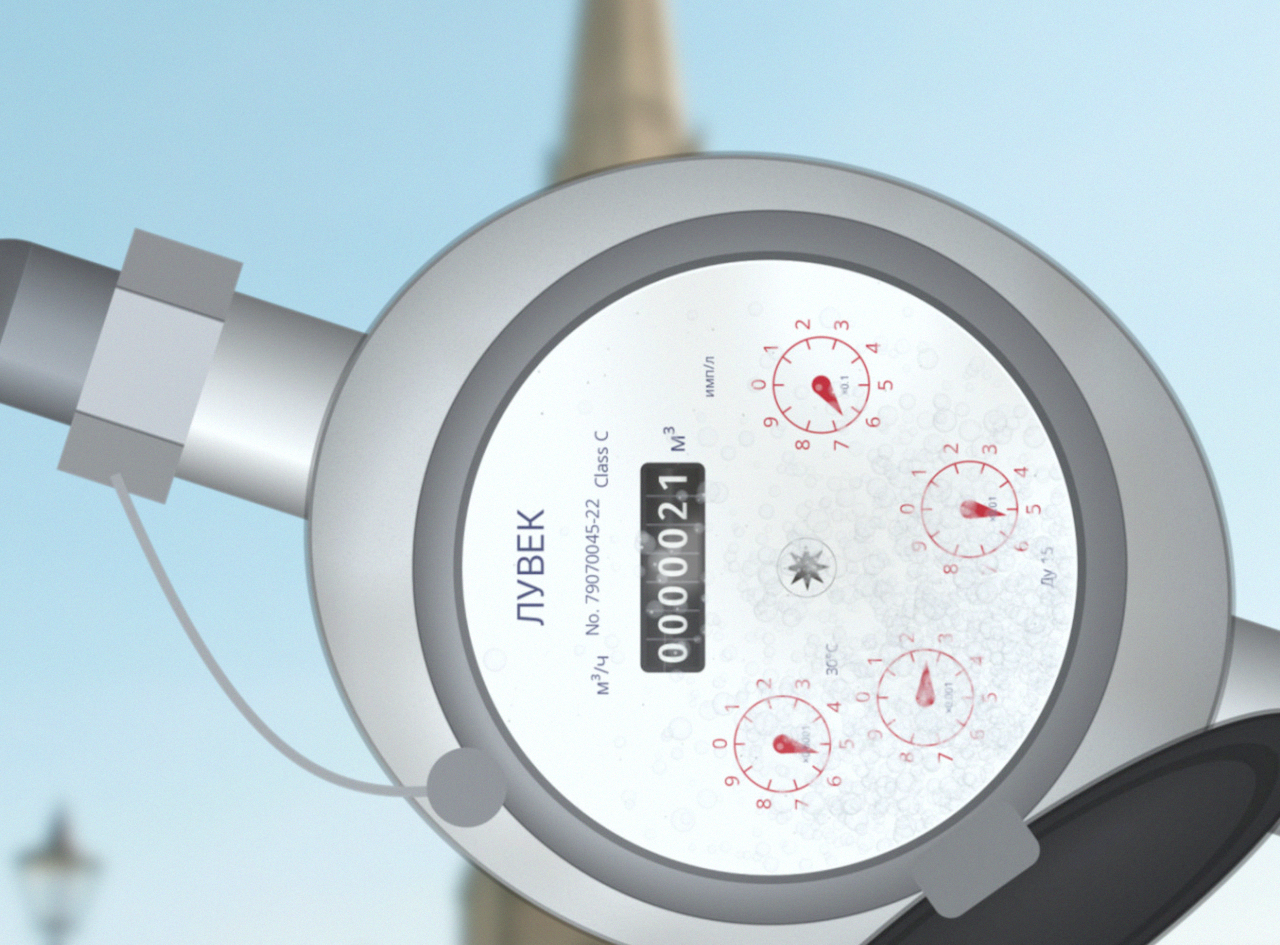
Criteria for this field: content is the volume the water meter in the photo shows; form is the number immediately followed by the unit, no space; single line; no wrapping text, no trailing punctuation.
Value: 21.6525m³
